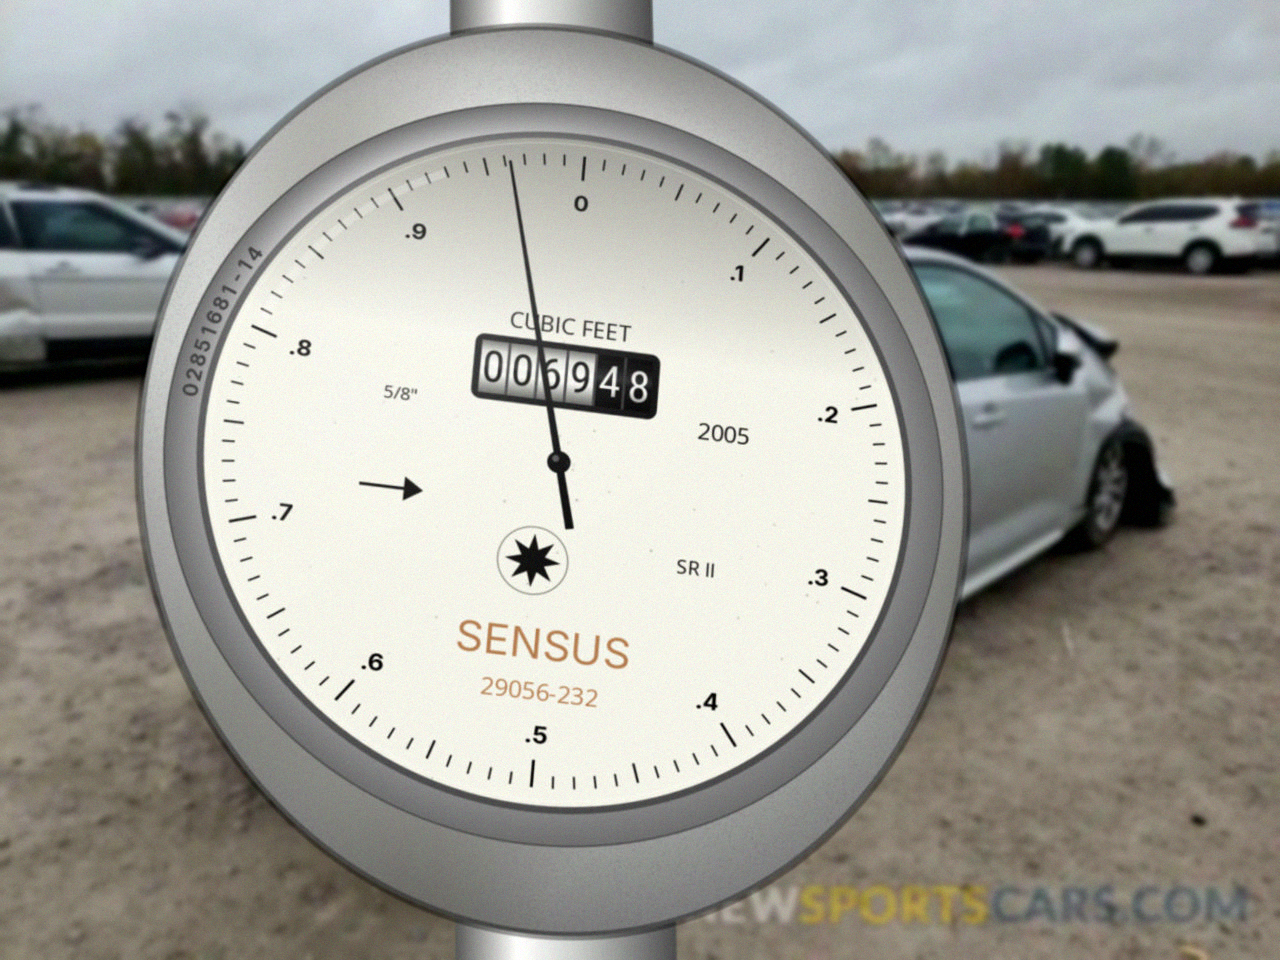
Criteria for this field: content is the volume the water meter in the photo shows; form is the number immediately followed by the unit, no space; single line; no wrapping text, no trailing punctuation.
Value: 6947.96ft³
